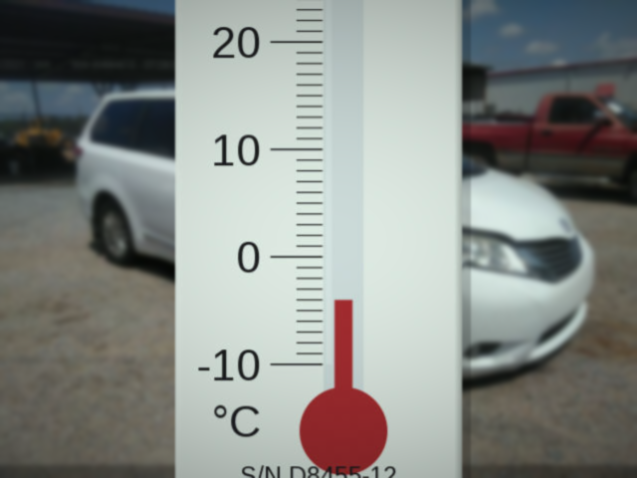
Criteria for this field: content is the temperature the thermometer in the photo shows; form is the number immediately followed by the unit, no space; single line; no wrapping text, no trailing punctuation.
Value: -4°C
